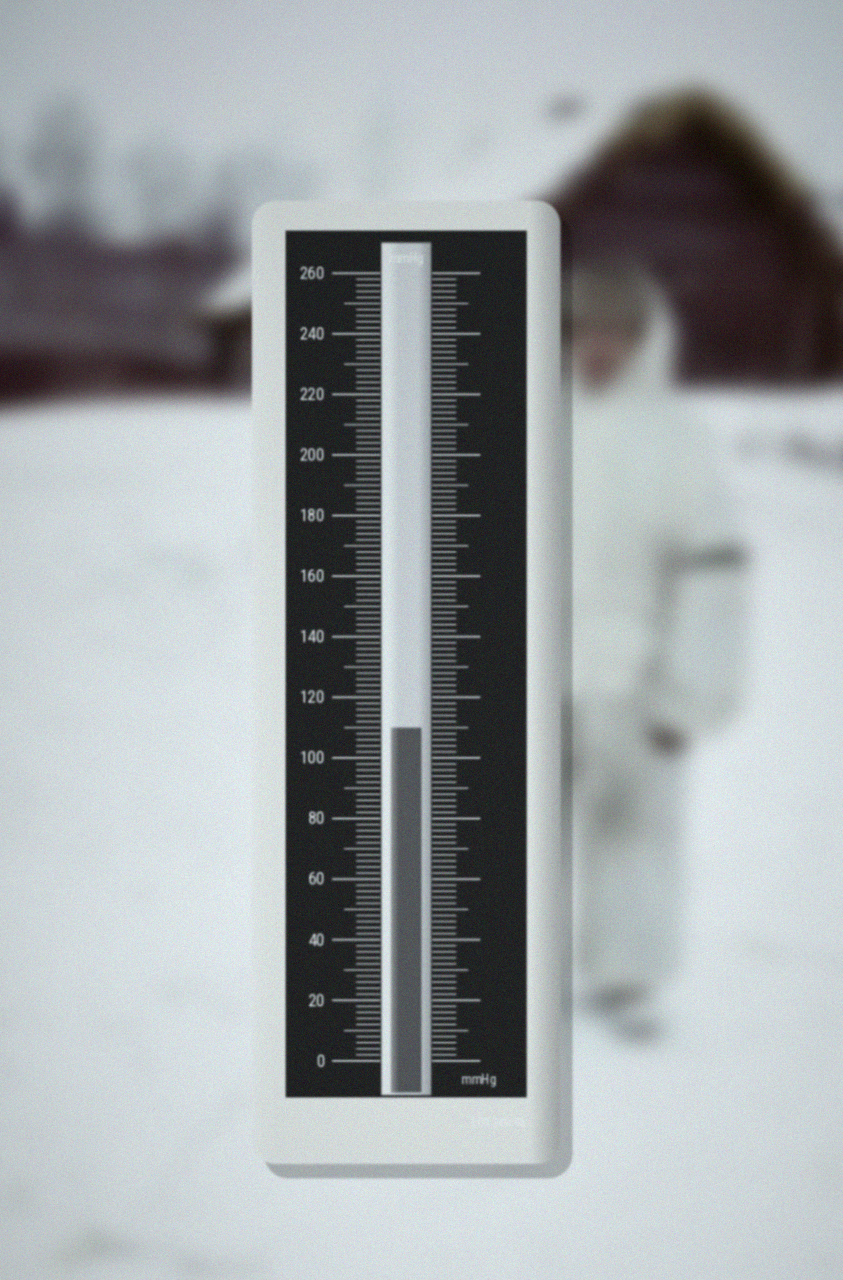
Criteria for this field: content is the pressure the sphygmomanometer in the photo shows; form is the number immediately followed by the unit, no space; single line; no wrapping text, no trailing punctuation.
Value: 110mmHg
